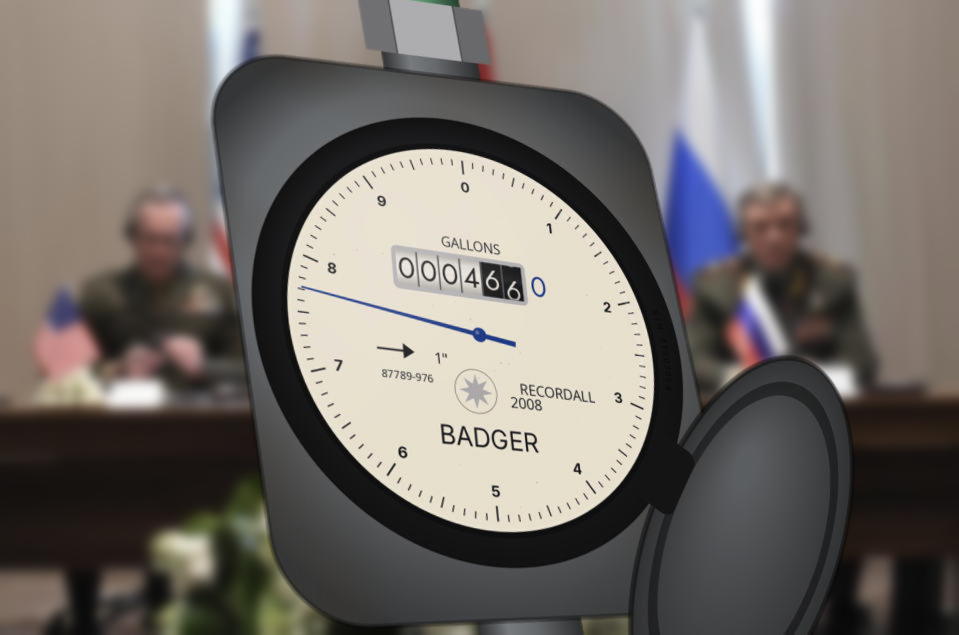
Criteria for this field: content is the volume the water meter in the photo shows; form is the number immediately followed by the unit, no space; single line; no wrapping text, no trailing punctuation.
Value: 4657.7gal
